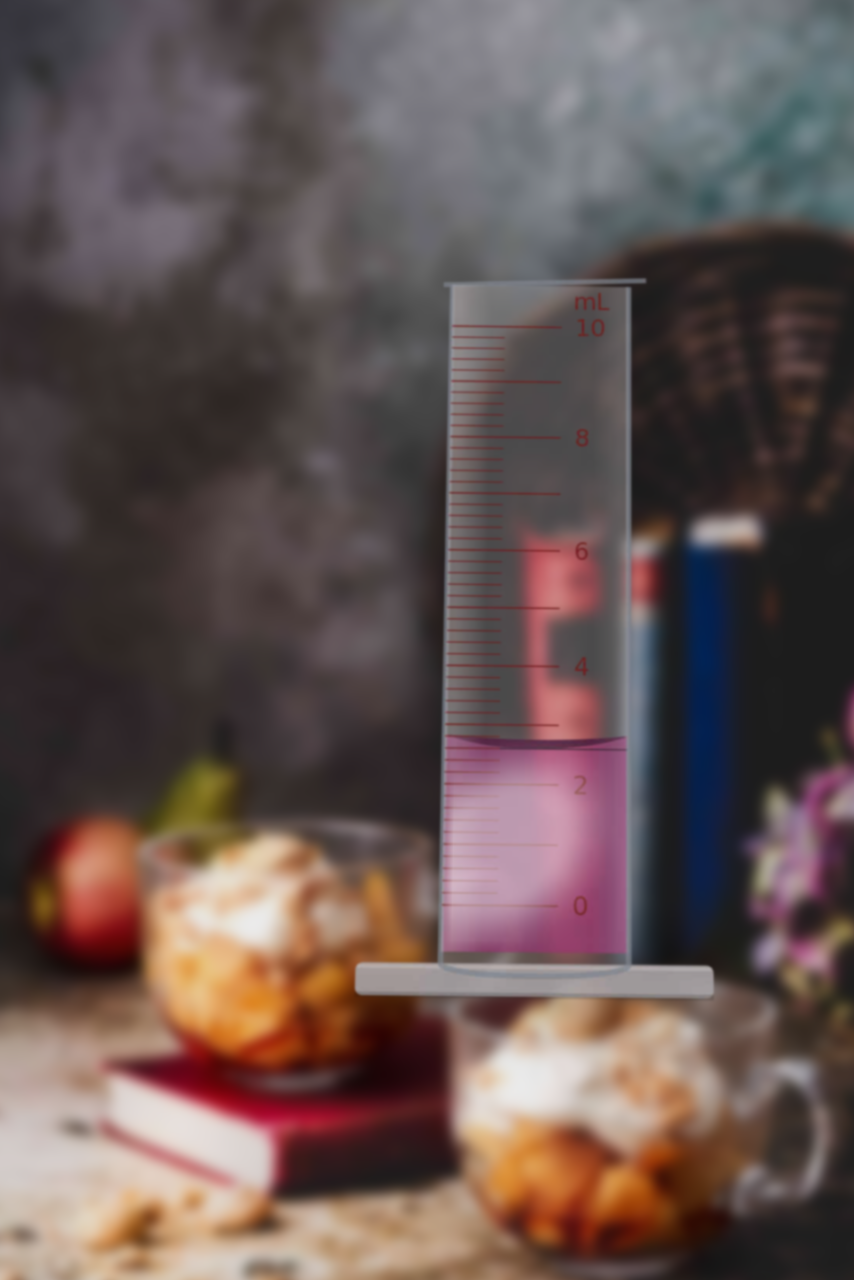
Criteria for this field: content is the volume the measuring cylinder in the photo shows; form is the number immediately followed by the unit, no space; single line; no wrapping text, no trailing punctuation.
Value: 2.6mL
